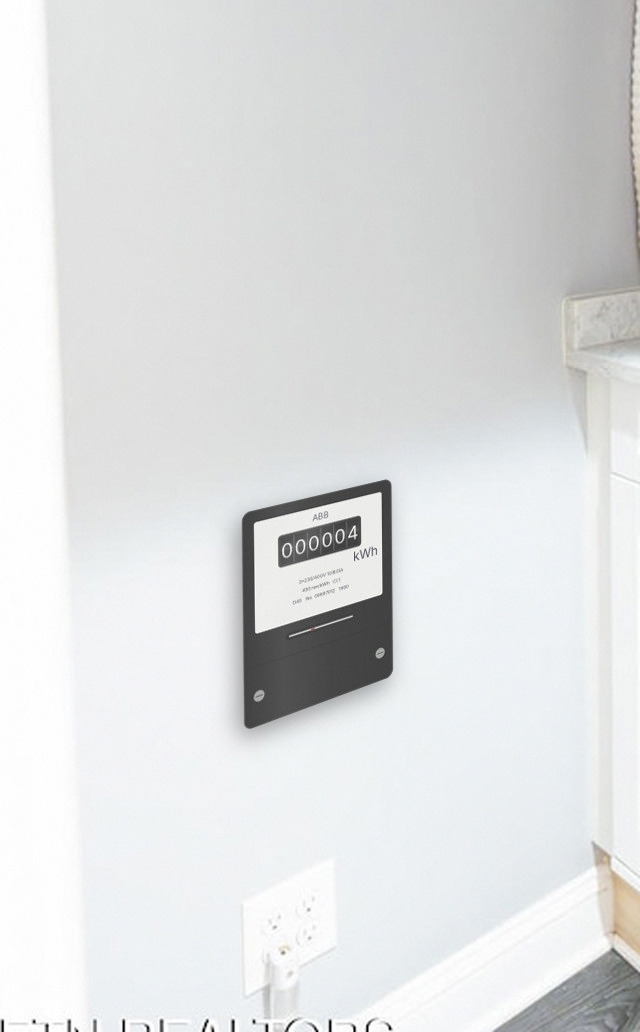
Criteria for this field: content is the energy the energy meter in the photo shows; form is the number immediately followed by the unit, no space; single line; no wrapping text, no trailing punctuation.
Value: 4kWh
